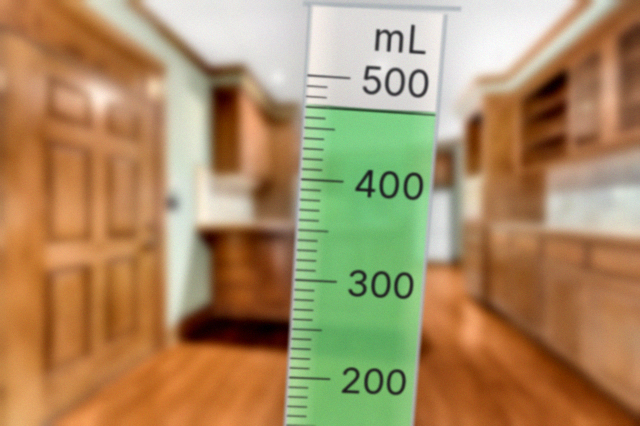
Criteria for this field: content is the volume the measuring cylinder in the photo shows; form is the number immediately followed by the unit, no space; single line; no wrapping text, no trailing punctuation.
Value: 470mL
